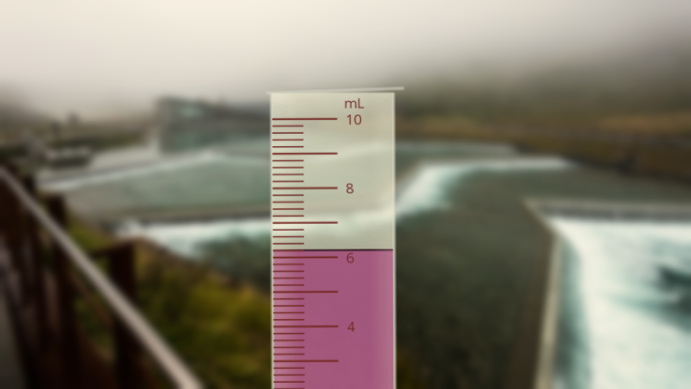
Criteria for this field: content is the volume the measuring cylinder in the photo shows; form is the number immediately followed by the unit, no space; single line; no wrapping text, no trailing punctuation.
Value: 6.2mL
